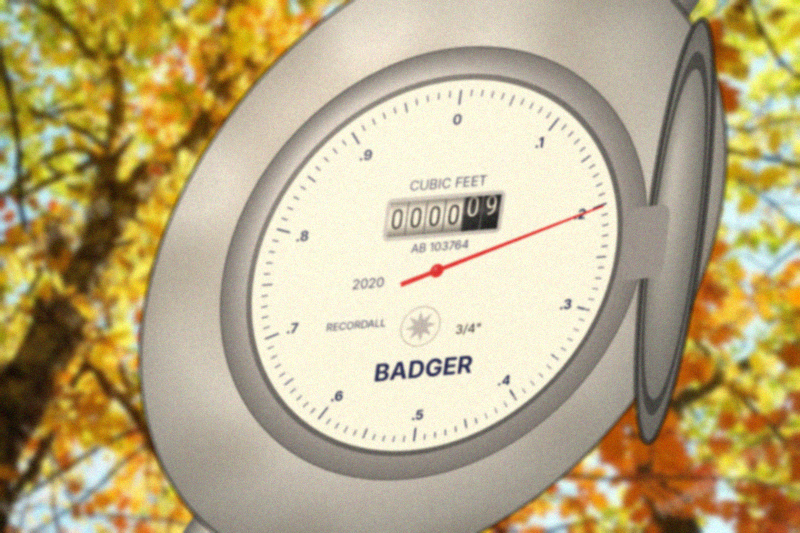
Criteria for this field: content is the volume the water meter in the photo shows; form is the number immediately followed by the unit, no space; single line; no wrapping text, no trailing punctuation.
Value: 9.20ft³
